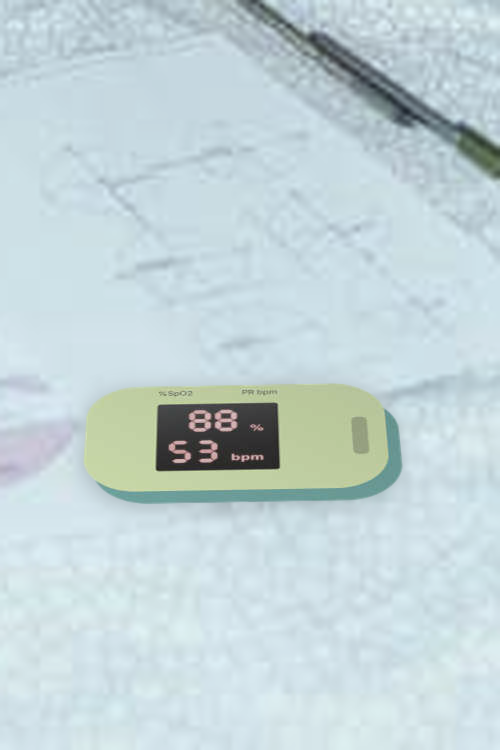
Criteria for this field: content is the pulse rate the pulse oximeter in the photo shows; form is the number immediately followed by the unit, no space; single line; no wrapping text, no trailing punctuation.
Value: 53bpm
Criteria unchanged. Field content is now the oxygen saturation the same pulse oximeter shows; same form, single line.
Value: 88%
